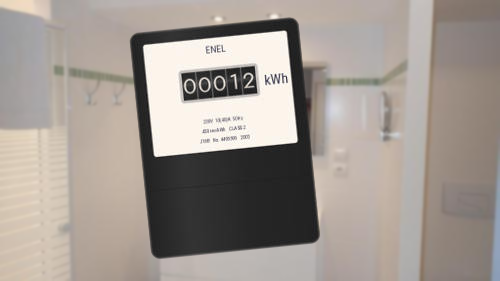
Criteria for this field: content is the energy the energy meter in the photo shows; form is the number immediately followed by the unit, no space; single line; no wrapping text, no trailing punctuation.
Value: 12kWh
